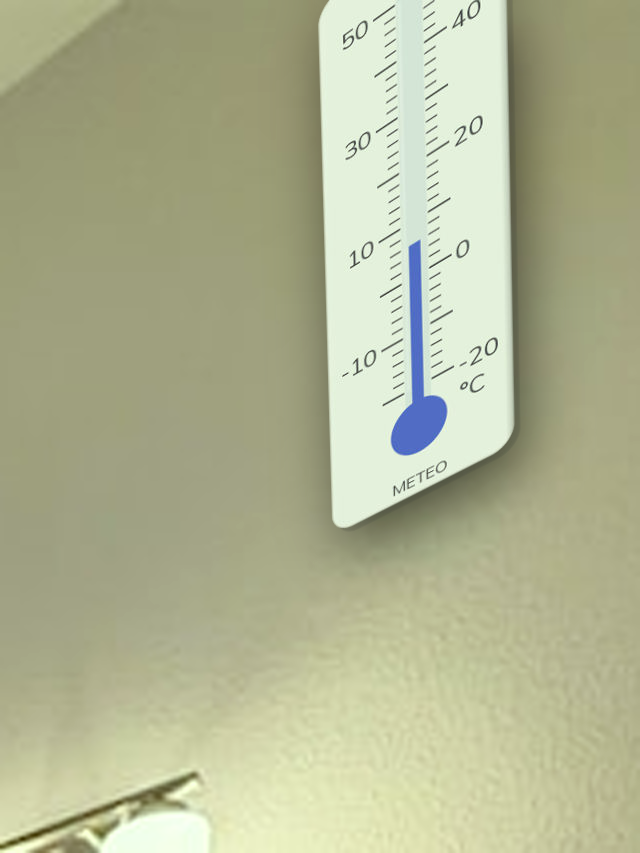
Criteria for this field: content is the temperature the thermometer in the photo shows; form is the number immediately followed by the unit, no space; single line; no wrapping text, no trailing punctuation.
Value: 6°C
